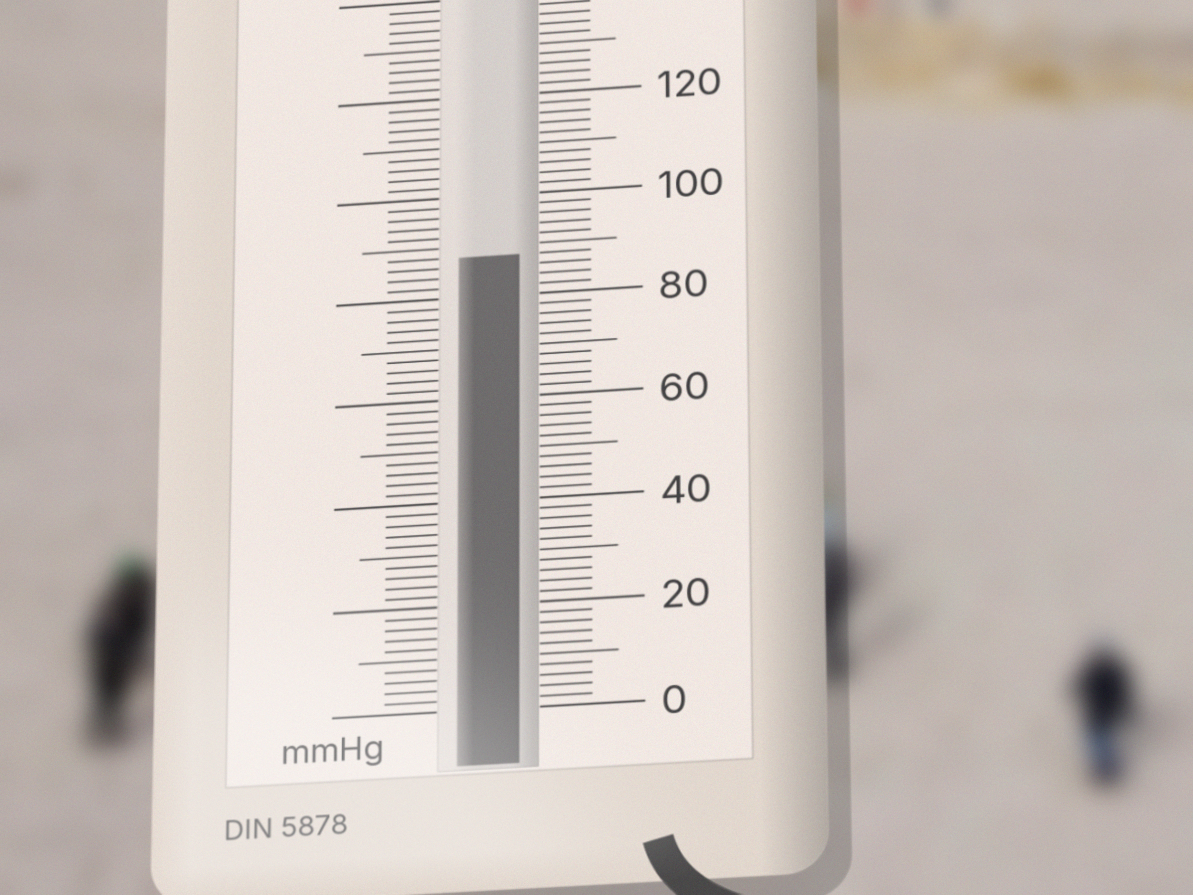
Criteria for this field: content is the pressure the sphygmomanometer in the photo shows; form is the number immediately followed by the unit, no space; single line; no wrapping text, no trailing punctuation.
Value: 88mmHg
